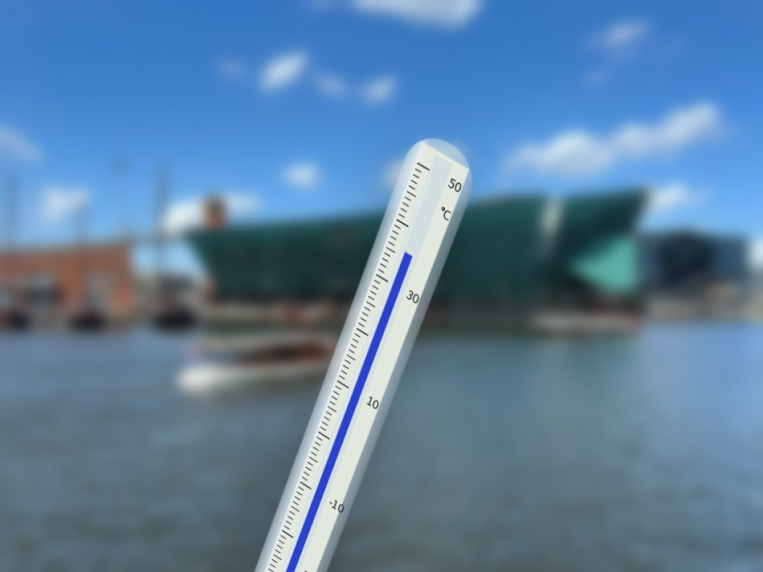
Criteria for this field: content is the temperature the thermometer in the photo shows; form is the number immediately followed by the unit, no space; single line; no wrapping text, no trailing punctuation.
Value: 36°C
